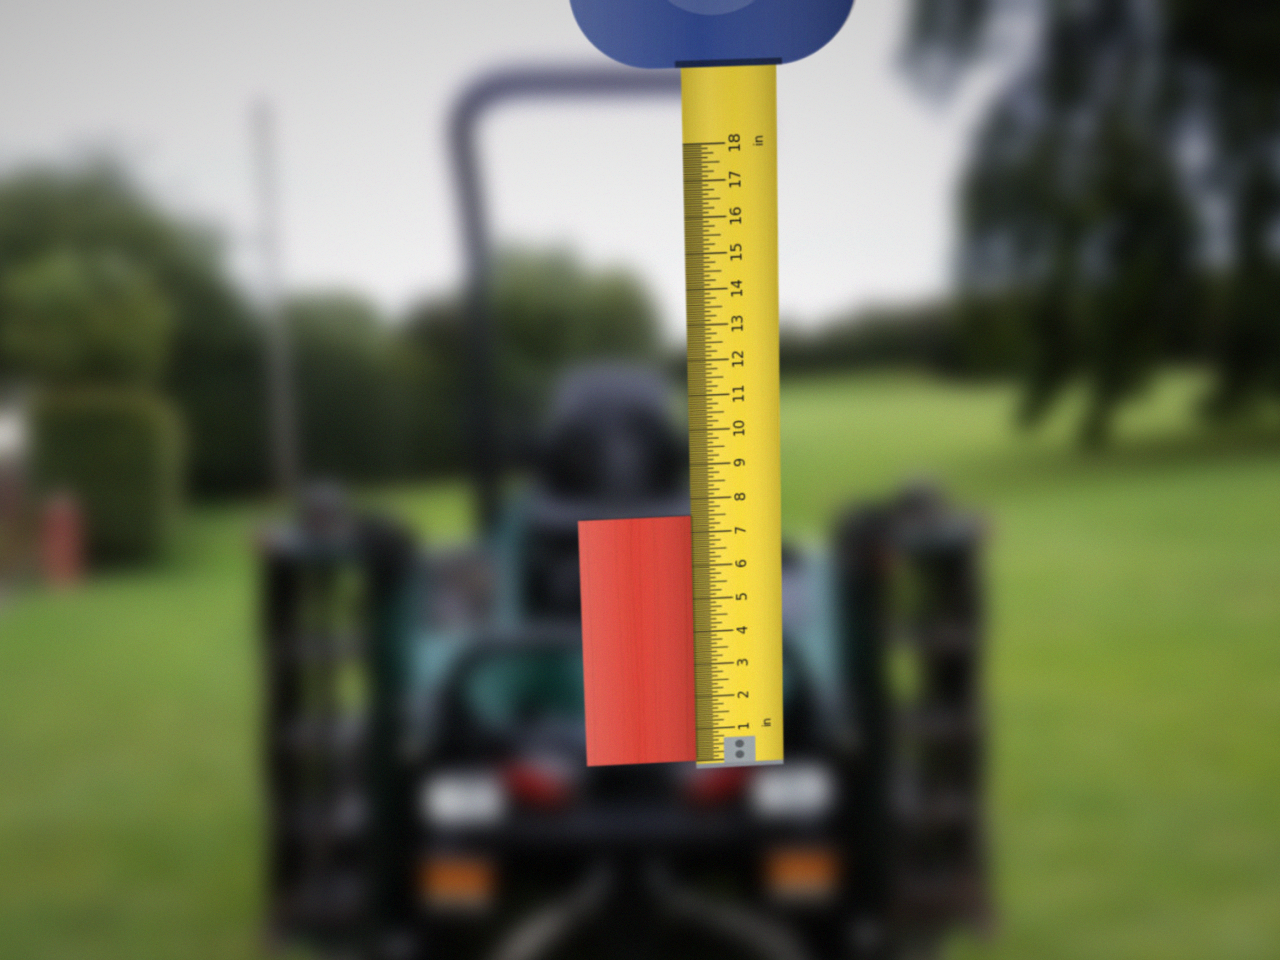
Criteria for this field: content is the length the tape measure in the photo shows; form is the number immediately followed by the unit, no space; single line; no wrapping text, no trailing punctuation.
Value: 7.5in
